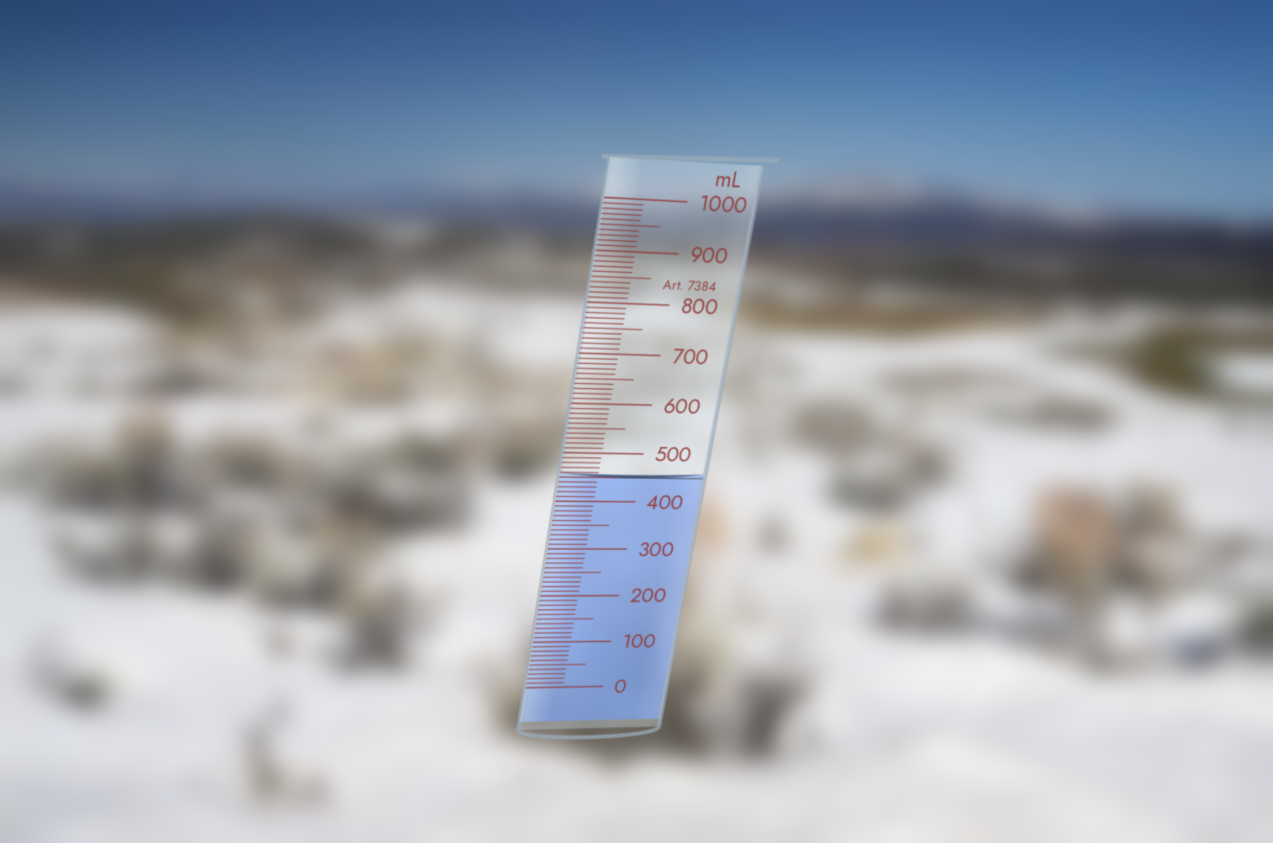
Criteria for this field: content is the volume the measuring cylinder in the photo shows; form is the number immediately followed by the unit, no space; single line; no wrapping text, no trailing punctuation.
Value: 450mL
